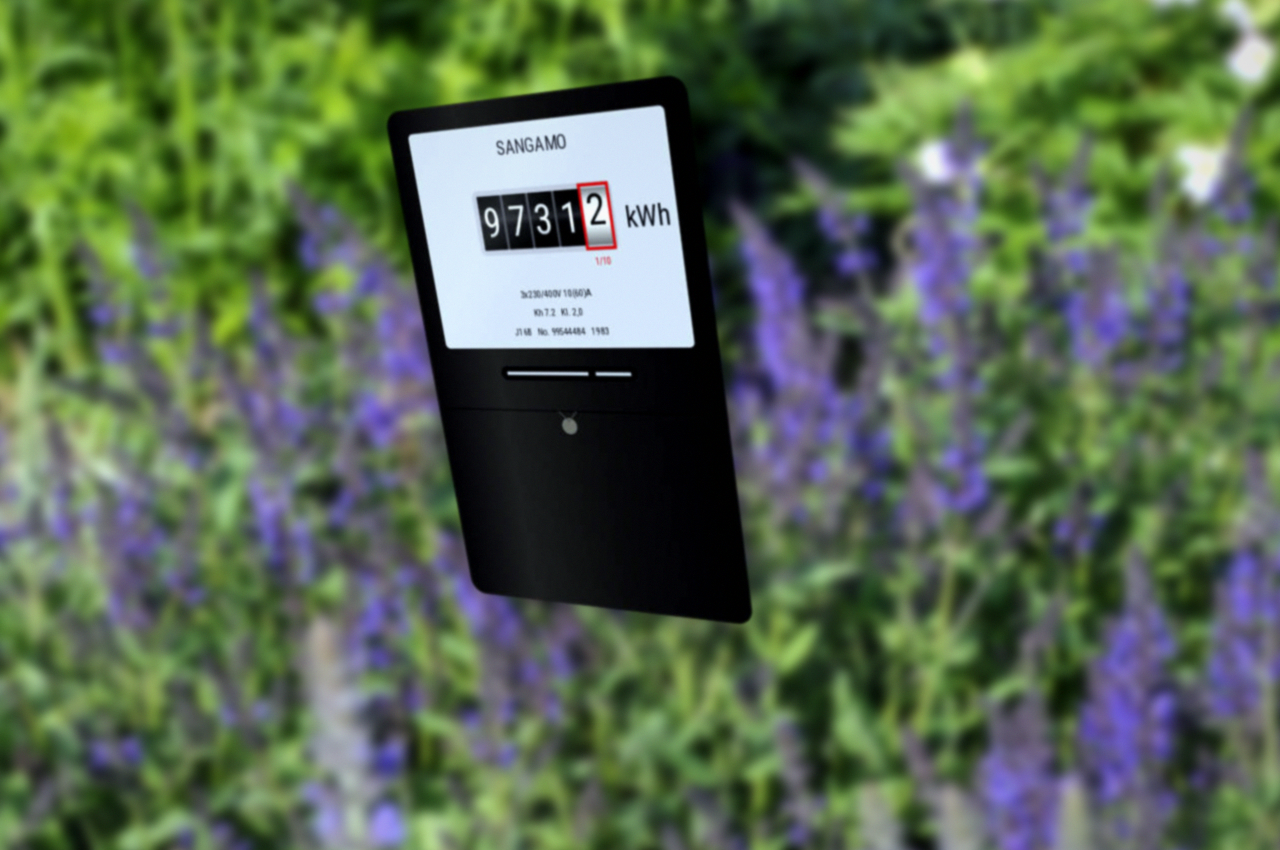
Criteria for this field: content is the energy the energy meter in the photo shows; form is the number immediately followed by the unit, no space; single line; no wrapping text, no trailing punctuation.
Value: 9731.2kWh
